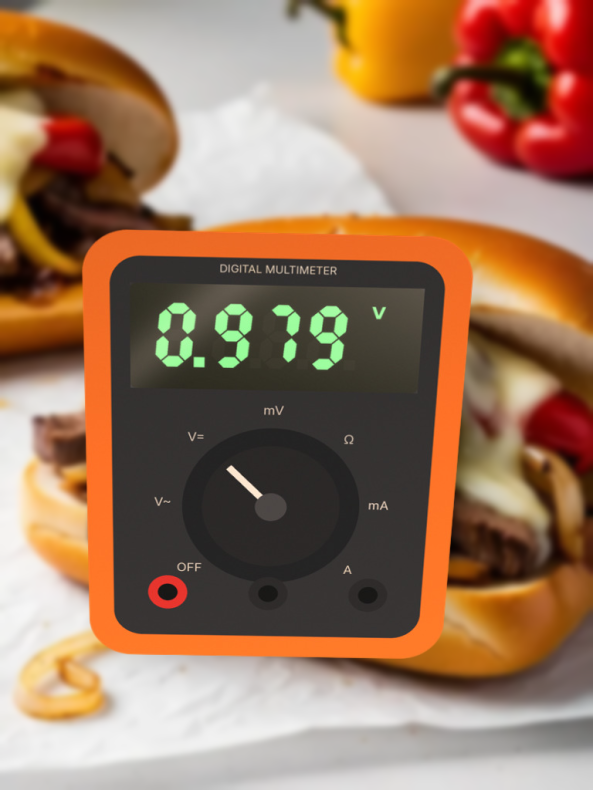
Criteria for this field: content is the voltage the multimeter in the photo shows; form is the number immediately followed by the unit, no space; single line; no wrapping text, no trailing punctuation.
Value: 0.979V
